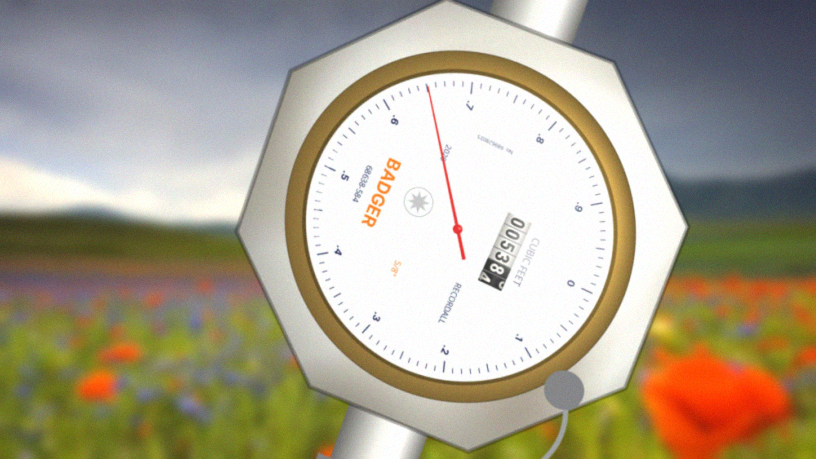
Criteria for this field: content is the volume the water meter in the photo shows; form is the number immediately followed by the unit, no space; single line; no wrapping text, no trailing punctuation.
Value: 5383.65ft³
